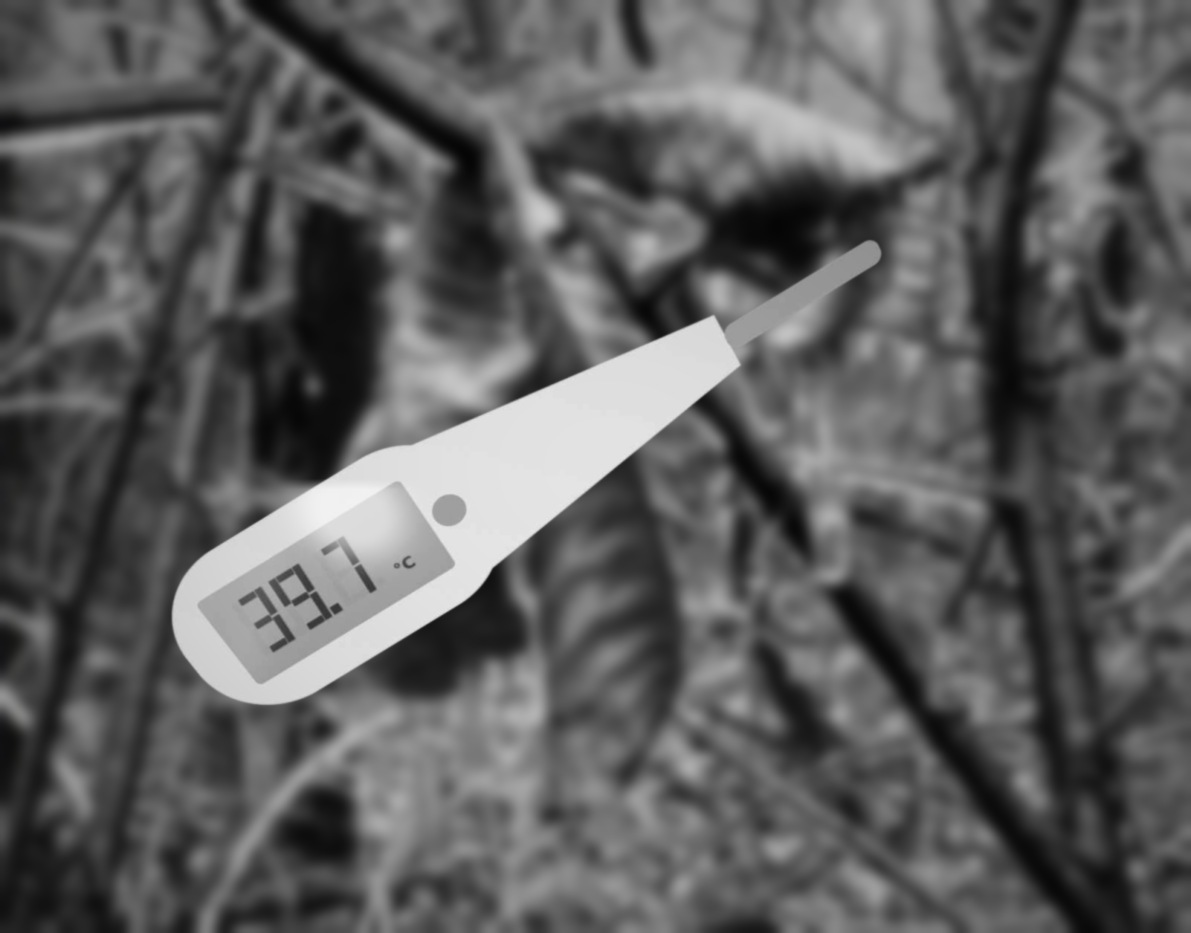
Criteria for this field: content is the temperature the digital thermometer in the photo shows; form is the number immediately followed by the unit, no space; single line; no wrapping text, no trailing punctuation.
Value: 39.7°C
